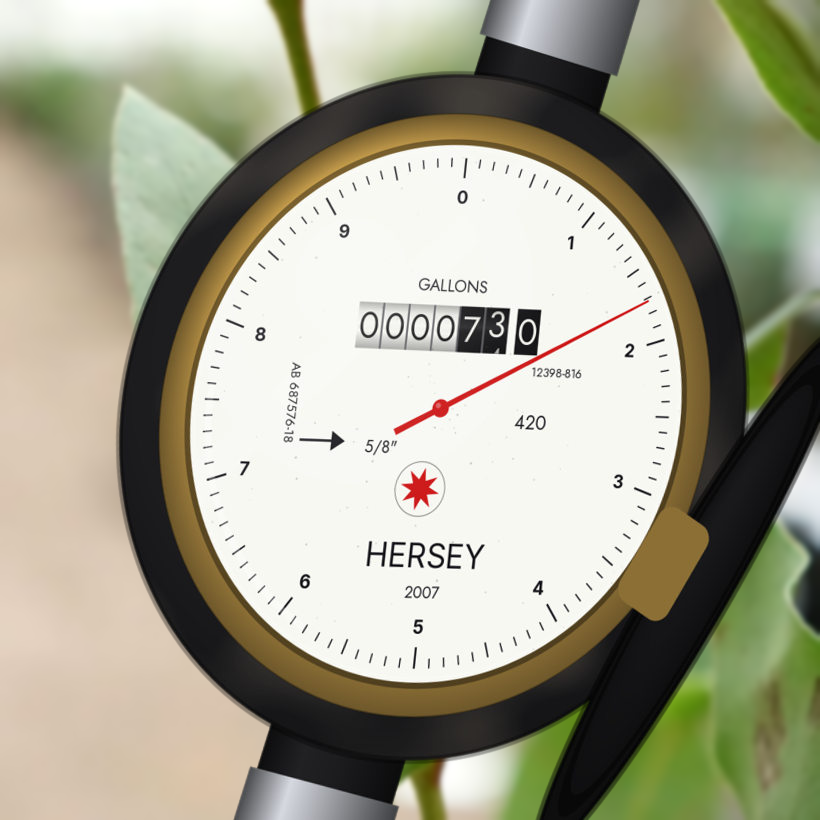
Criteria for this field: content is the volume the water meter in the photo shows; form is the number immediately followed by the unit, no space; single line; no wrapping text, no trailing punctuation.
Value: 731.7gal
